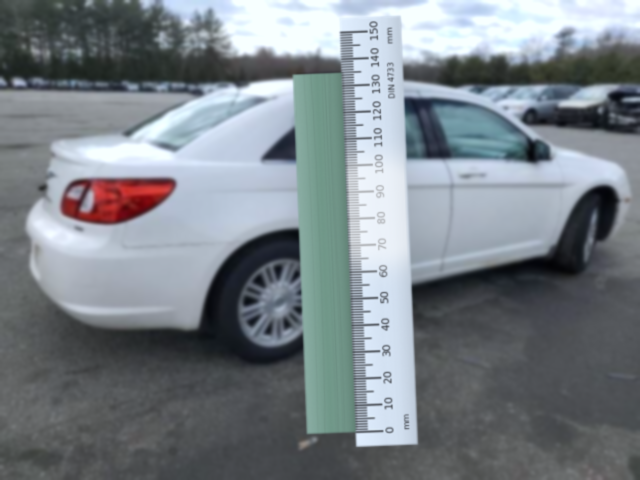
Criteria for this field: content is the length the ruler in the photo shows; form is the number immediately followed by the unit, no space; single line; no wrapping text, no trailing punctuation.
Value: 135mm
